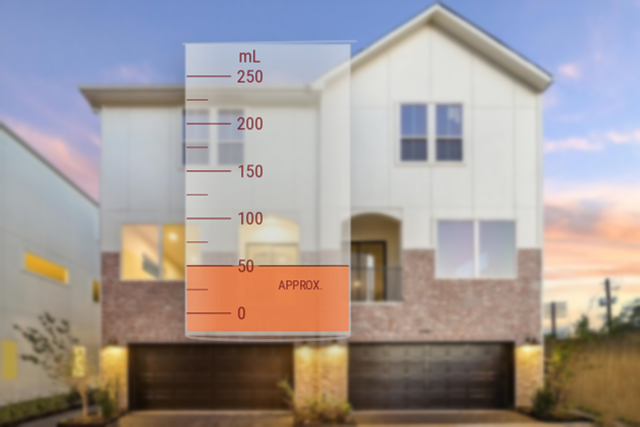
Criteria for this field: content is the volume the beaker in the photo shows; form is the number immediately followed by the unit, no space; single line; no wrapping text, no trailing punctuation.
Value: 50mL
